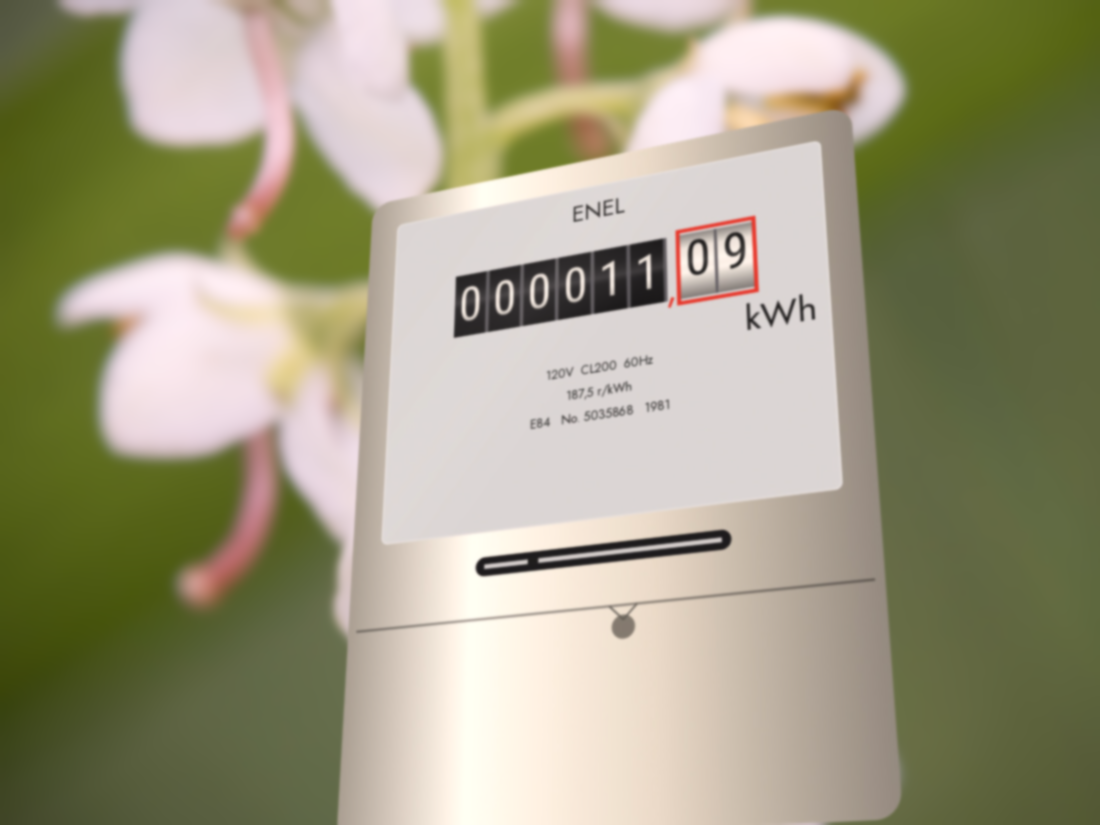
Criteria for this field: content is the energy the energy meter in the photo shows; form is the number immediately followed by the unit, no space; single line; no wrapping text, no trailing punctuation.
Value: 11.09kWh
